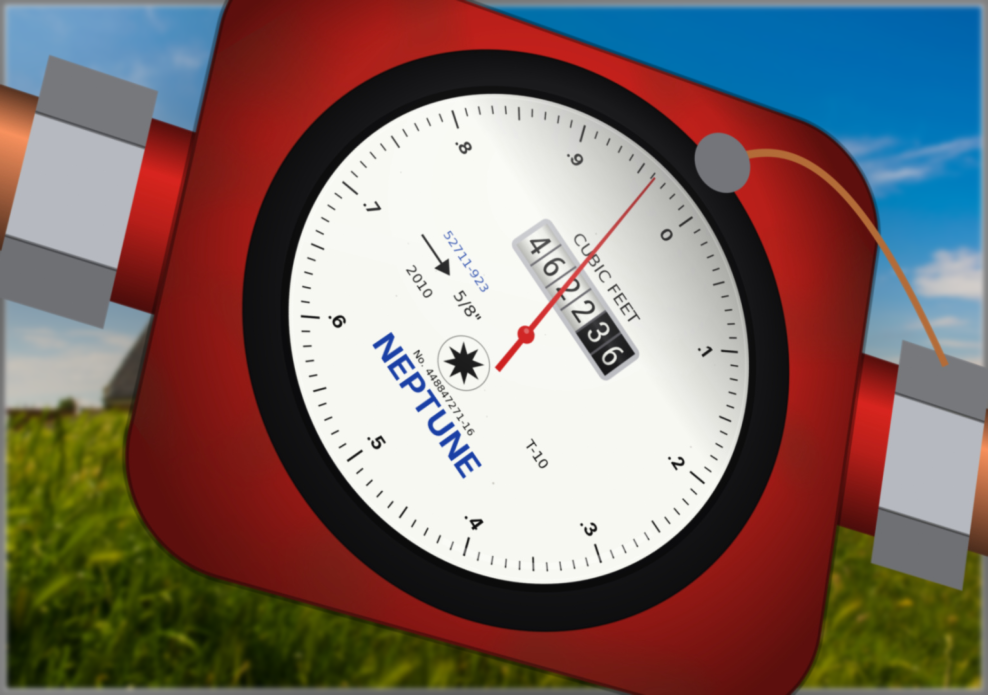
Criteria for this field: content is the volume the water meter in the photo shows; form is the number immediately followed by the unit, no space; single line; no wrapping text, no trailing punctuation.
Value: 462235.96ft³
